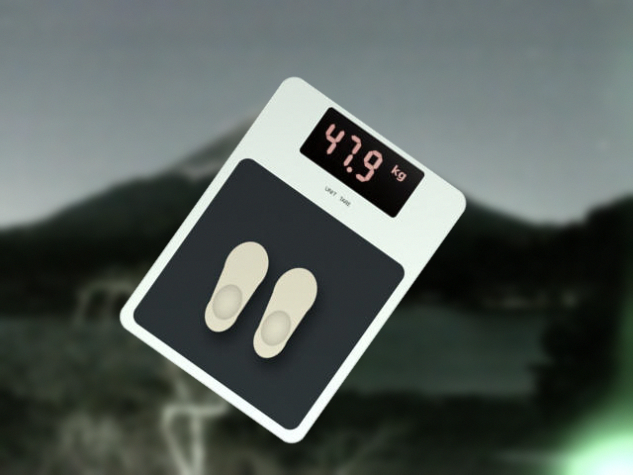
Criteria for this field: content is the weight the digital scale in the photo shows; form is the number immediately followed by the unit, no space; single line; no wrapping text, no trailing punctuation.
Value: 47.9kg
